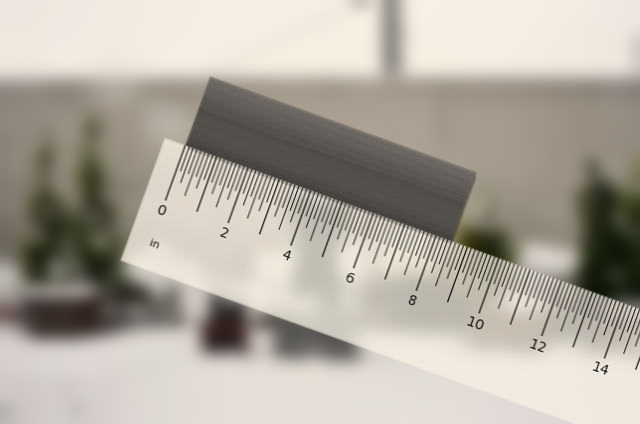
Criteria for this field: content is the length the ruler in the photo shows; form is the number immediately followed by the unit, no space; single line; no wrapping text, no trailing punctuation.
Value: 8.5in
